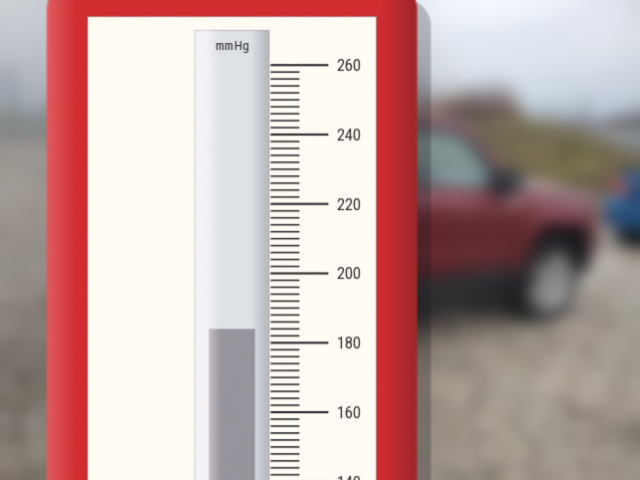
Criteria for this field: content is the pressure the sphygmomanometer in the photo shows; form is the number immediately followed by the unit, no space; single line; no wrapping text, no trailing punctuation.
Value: 184mmHg
